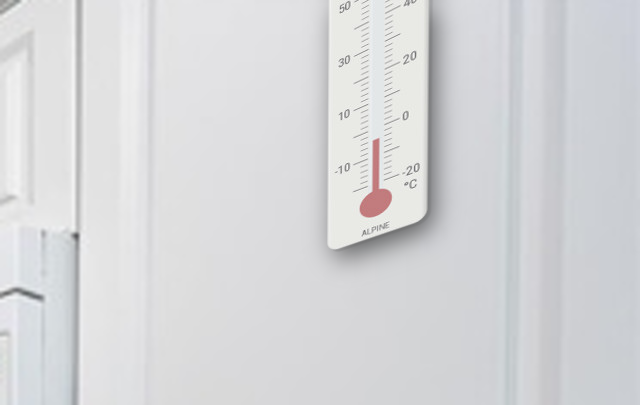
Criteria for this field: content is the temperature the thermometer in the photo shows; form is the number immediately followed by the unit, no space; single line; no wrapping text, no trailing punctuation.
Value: -4°C
